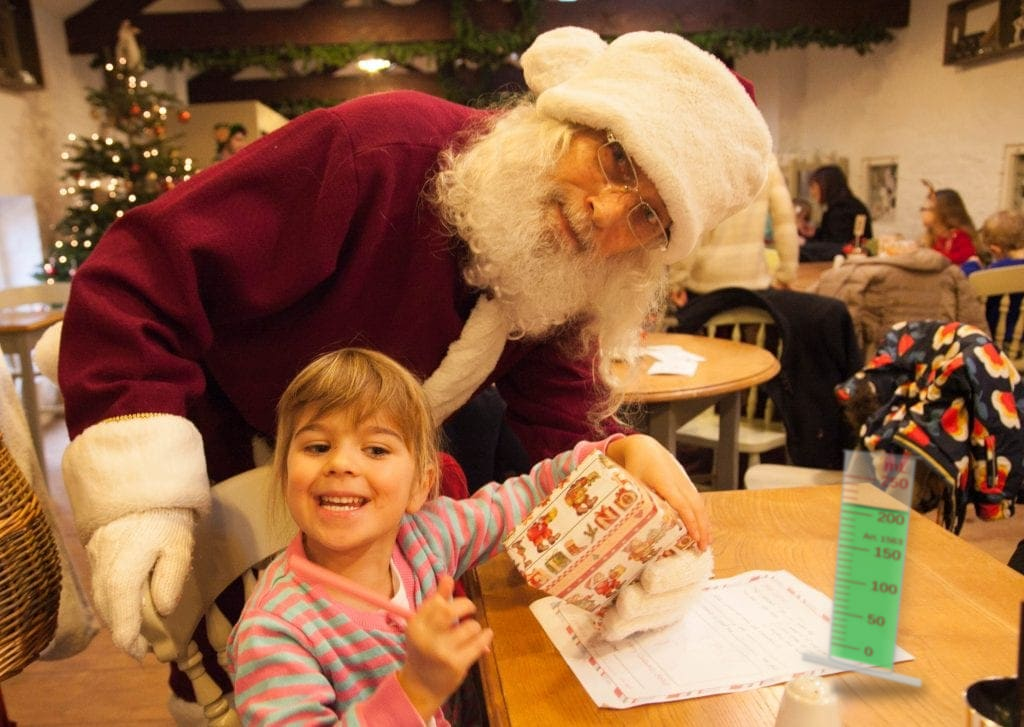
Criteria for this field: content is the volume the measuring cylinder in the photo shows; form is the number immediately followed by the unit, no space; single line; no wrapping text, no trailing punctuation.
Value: 210mL
